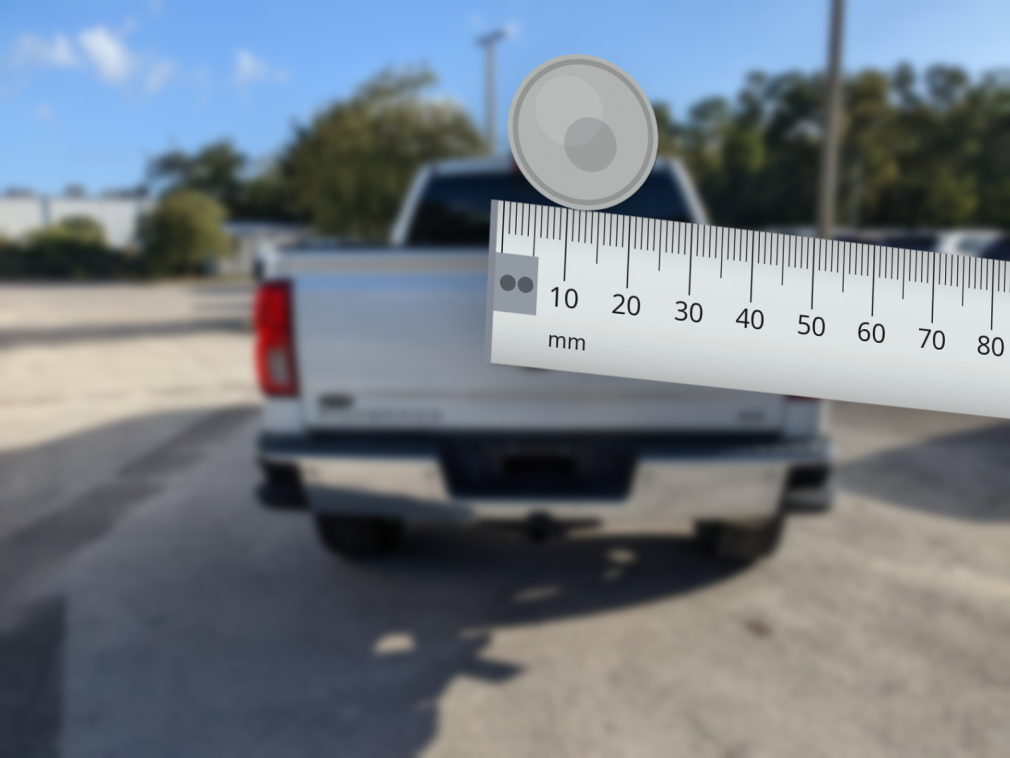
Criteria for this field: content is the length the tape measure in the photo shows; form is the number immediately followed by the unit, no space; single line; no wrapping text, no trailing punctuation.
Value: 24mm
